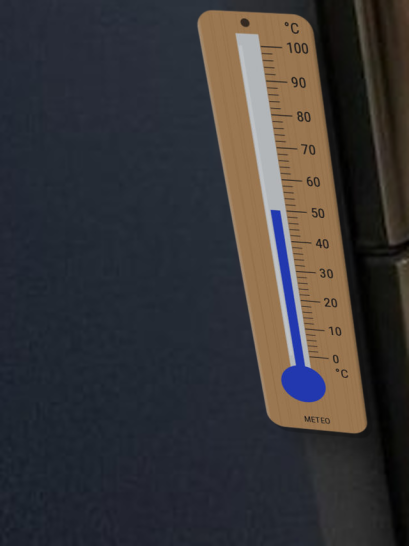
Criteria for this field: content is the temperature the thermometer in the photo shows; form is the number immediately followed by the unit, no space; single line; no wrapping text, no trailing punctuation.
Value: 50°C
